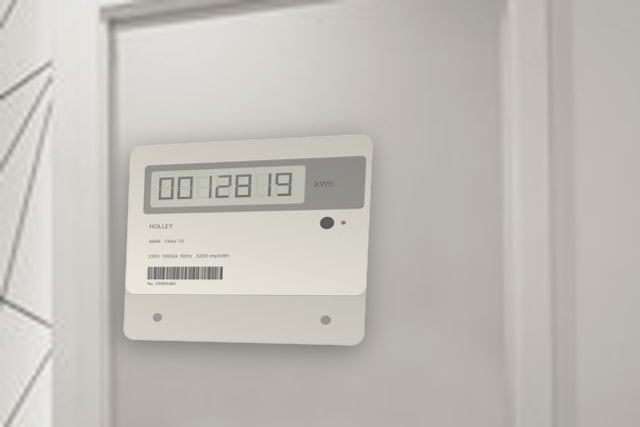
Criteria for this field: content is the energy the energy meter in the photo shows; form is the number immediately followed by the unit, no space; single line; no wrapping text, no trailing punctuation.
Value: 12819kWh
